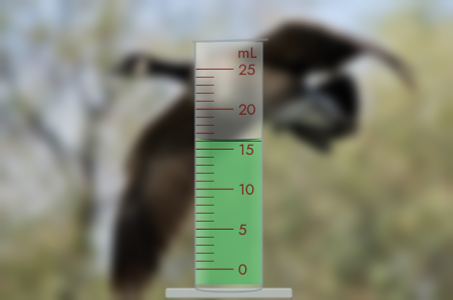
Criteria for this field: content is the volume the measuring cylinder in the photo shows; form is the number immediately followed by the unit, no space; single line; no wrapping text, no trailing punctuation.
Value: 16mL
